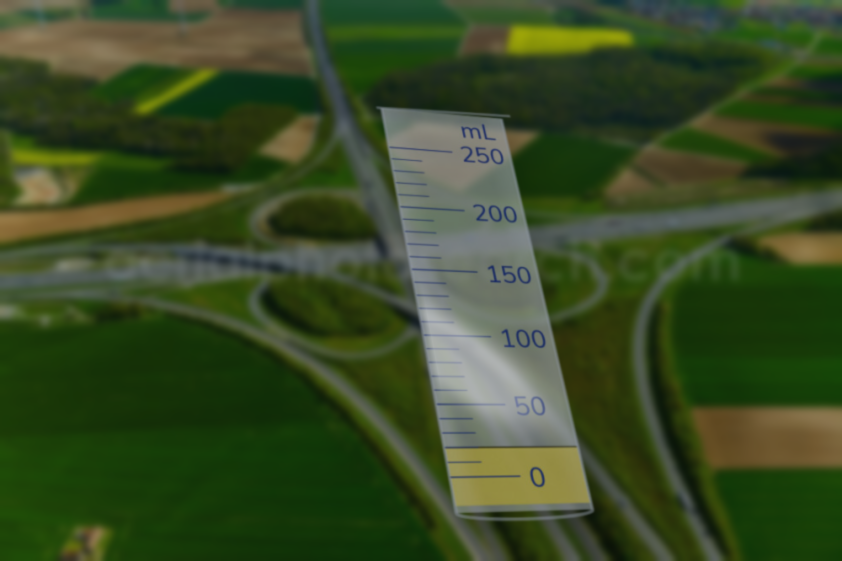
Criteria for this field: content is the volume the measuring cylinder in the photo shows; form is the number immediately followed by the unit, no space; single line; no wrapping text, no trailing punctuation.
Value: 20mL
